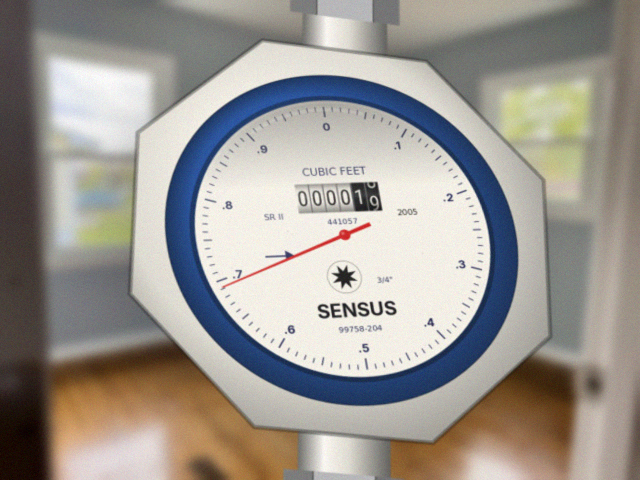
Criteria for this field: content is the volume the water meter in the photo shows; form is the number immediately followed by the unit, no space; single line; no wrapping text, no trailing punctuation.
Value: 18.69ft³
